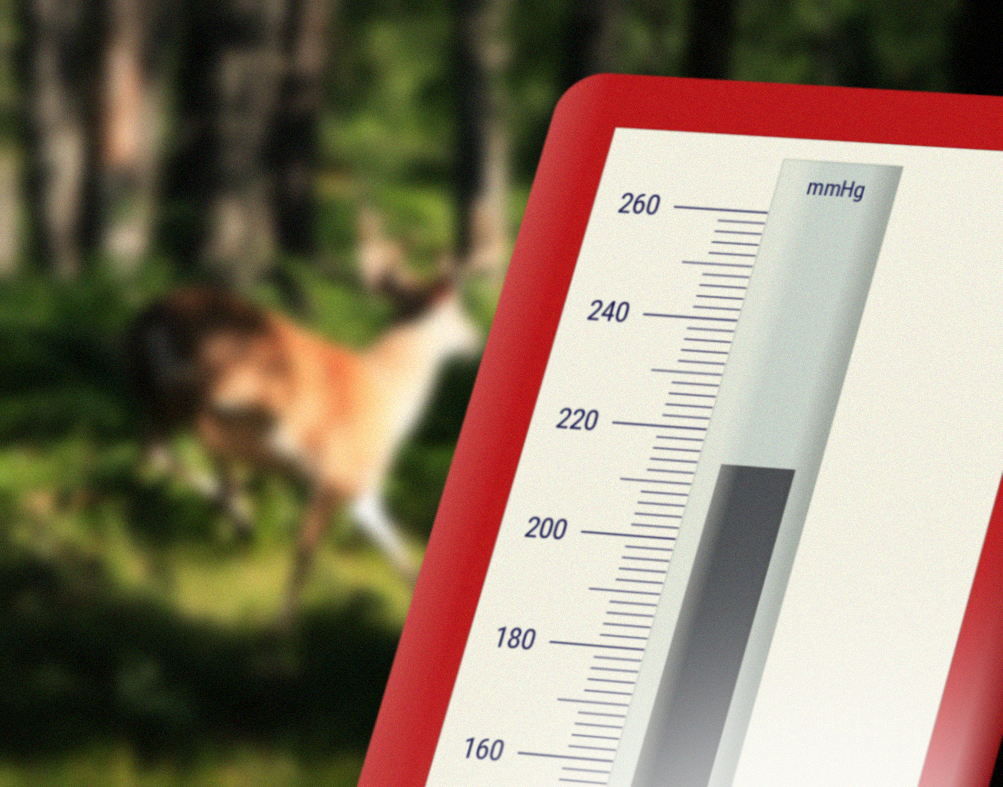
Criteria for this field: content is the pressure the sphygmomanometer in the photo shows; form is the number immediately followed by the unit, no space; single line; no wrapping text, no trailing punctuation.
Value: 214mmHg
